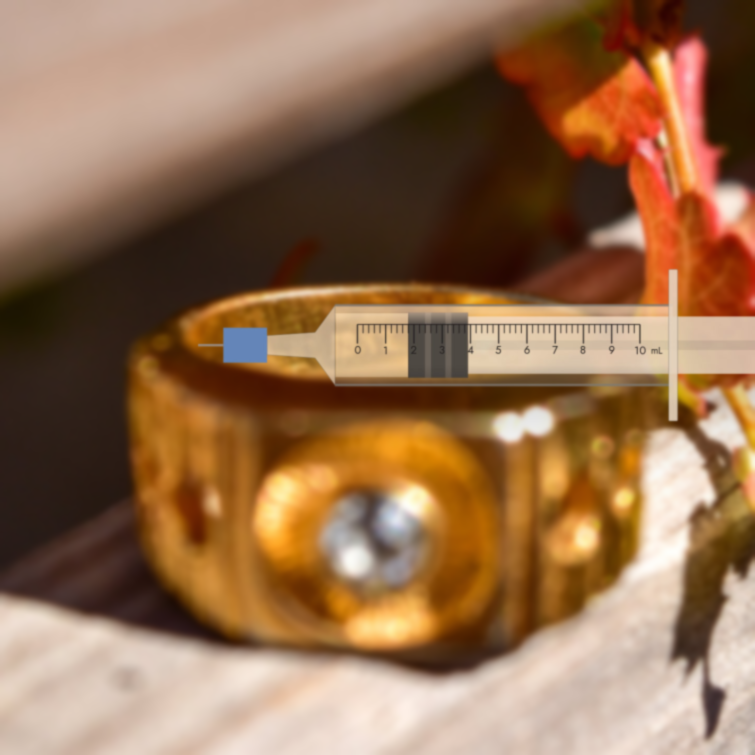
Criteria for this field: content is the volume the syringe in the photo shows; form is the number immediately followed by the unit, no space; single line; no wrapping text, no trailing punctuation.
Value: 1.8mL
